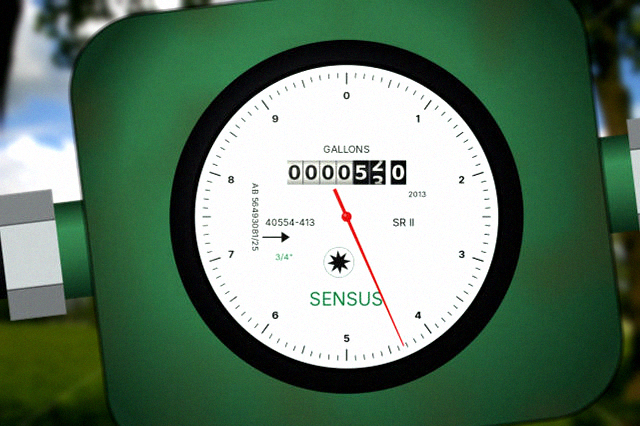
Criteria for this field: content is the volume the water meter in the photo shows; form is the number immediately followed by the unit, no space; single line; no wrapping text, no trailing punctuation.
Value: 524.3gal
